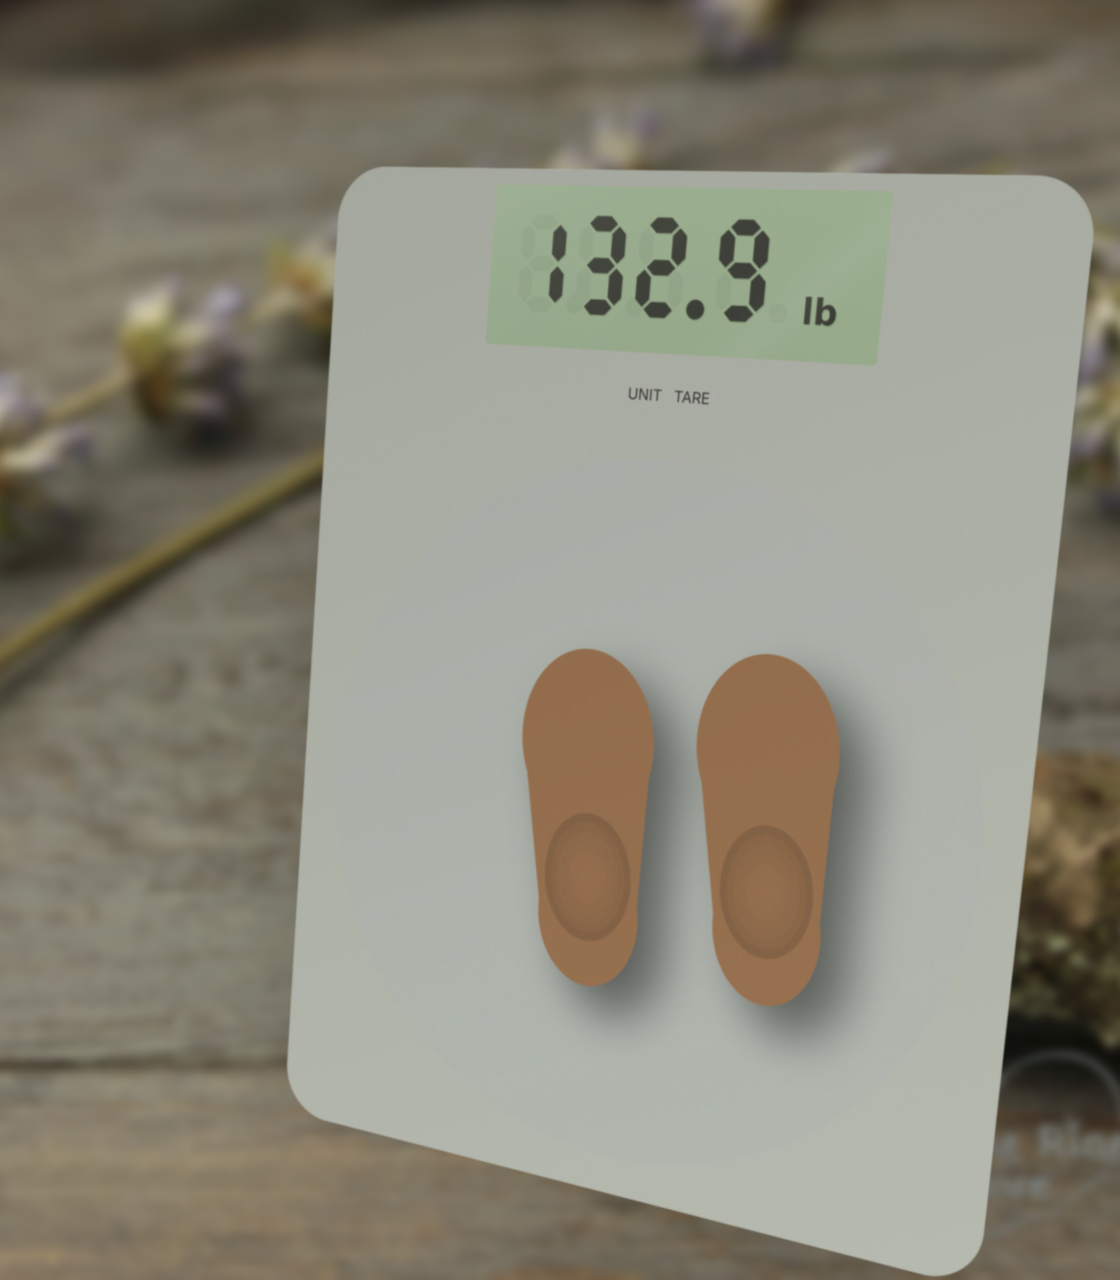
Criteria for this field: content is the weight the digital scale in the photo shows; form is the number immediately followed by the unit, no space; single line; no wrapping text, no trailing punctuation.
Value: 132.9lb
